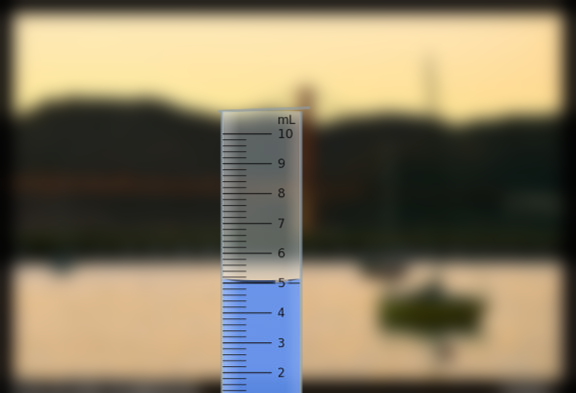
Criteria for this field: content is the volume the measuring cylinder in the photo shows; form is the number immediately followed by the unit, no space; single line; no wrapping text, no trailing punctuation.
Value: 5mL
